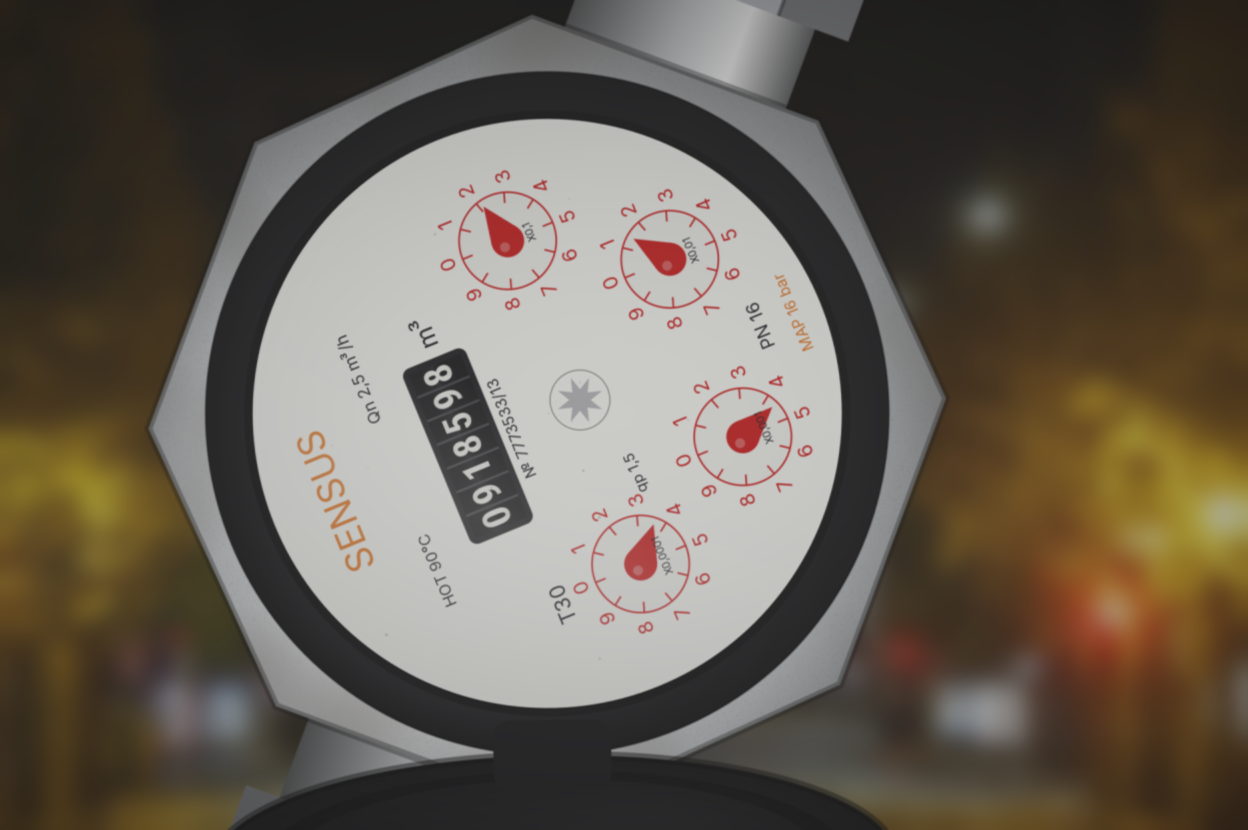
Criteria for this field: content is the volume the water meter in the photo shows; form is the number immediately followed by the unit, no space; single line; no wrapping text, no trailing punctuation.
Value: 918598.2143m³
